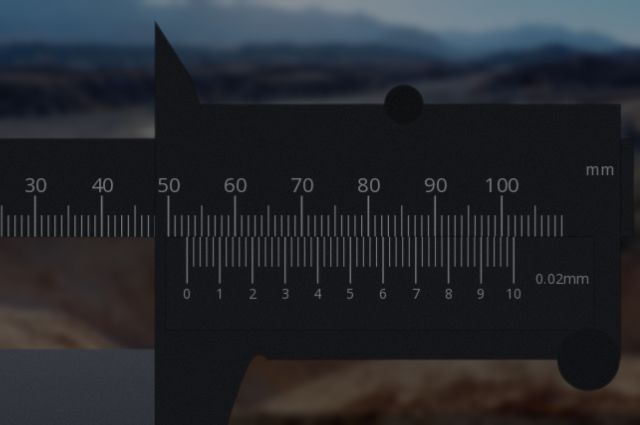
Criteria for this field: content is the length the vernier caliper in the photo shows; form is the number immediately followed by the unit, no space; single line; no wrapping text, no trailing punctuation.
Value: 52.8mm
